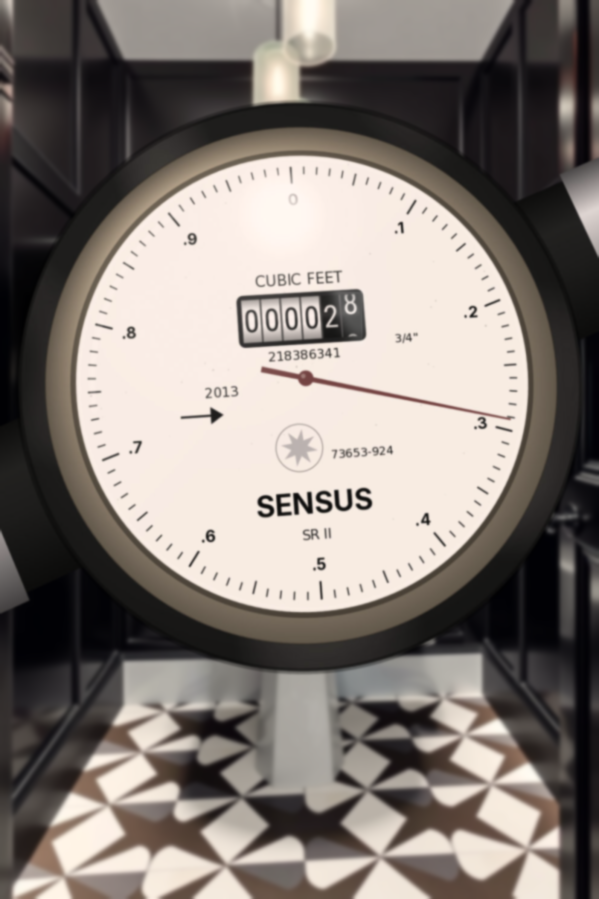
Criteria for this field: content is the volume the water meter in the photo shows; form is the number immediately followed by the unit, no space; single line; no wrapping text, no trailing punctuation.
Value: 28.29ft³
